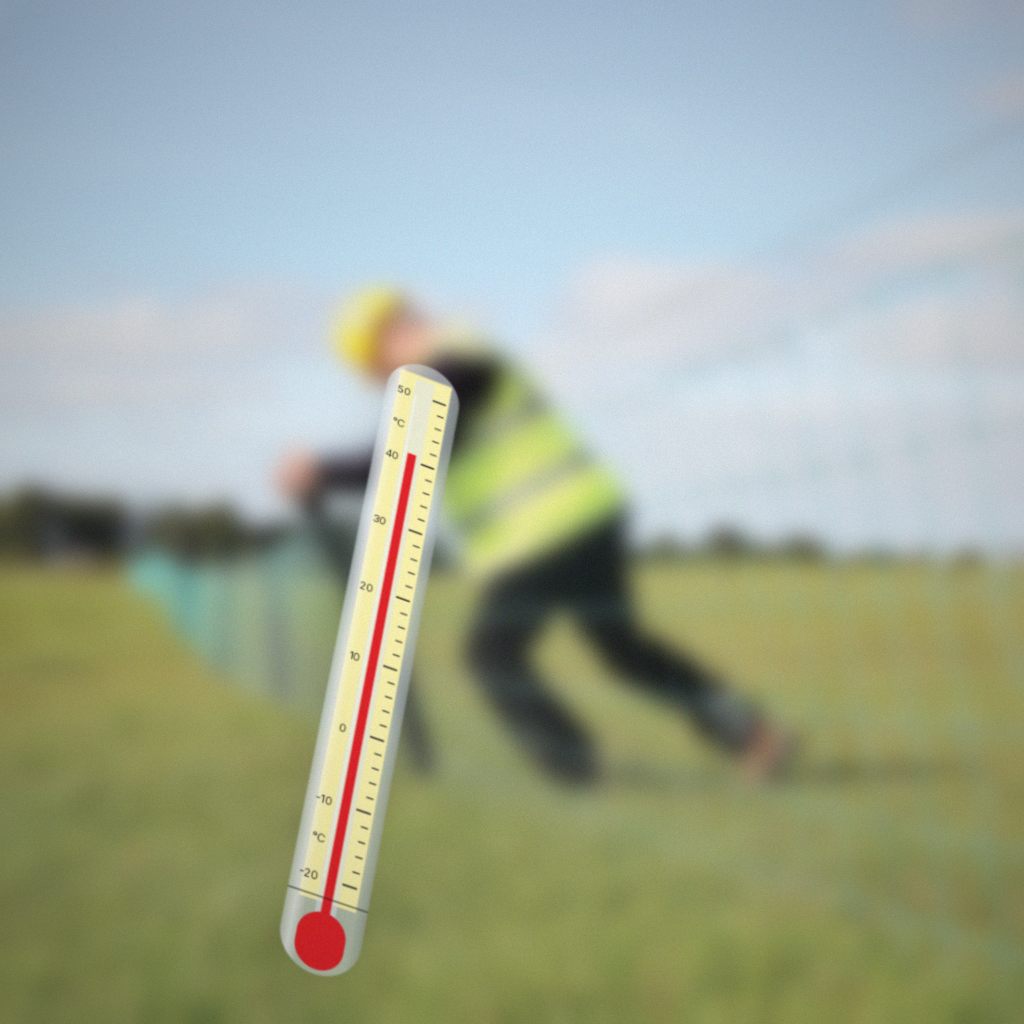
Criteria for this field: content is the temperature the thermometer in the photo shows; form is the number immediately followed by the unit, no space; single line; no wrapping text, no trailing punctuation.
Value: 41°C
